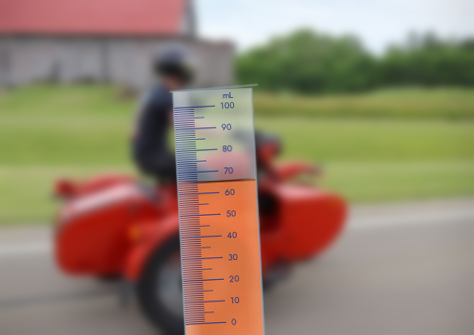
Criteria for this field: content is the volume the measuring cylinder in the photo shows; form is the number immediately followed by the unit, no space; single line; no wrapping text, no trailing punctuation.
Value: 65mL
